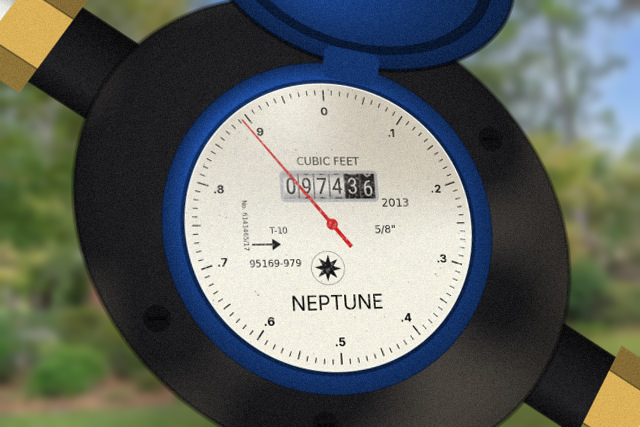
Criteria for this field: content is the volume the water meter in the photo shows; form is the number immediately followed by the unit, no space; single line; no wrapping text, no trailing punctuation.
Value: 97435.89ft³
